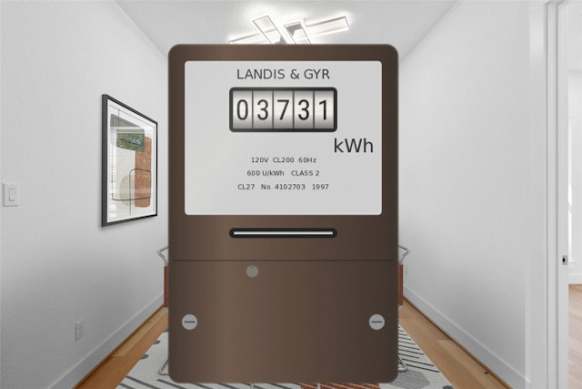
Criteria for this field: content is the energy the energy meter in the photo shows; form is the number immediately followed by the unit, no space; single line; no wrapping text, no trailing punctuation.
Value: 3731kWh
